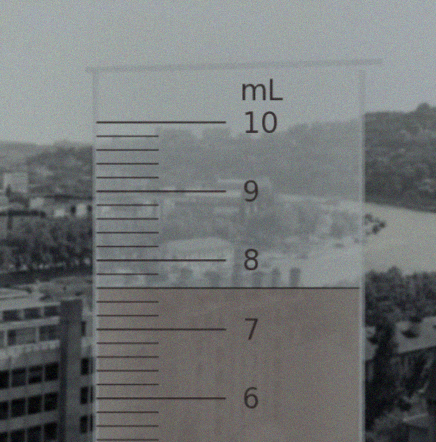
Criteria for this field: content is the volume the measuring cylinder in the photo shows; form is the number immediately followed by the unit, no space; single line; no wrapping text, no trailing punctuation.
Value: 7.6mL
